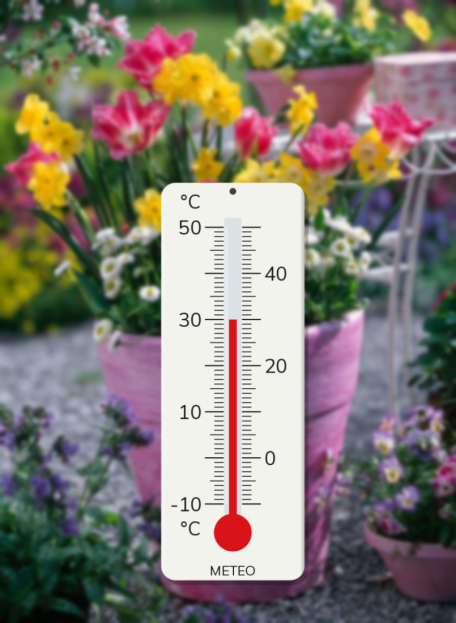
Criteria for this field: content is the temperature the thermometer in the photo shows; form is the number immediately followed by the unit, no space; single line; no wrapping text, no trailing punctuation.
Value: 30°C
